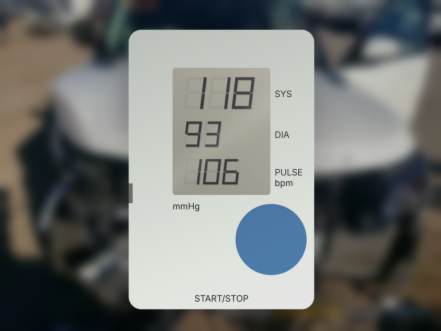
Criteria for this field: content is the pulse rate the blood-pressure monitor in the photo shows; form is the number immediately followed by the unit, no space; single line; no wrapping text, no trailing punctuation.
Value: 106bpm
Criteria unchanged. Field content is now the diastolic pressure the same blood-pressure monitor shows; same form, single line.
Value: 93mmHg
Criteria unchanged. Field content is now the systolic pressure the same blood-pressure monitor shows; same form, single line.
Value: 118mmHg
